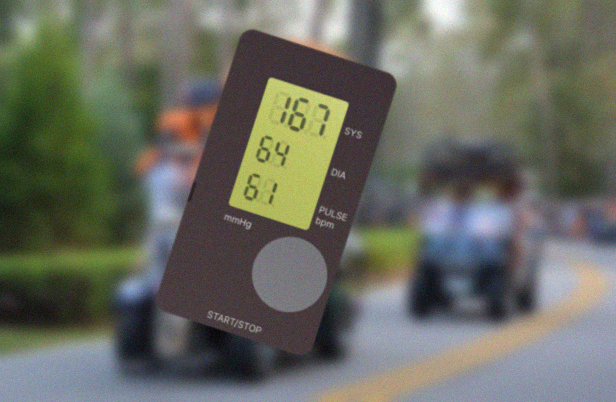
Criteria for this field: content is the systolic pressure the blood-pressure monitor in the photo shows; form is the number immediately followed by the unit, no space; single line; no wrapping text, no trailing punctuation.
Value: 167mmHg
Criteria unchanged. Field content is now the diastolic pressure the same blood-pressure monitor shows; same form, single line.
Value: 64mmHg
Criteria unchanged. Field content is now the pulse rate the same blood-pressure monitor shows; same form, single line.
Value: 61bpm
